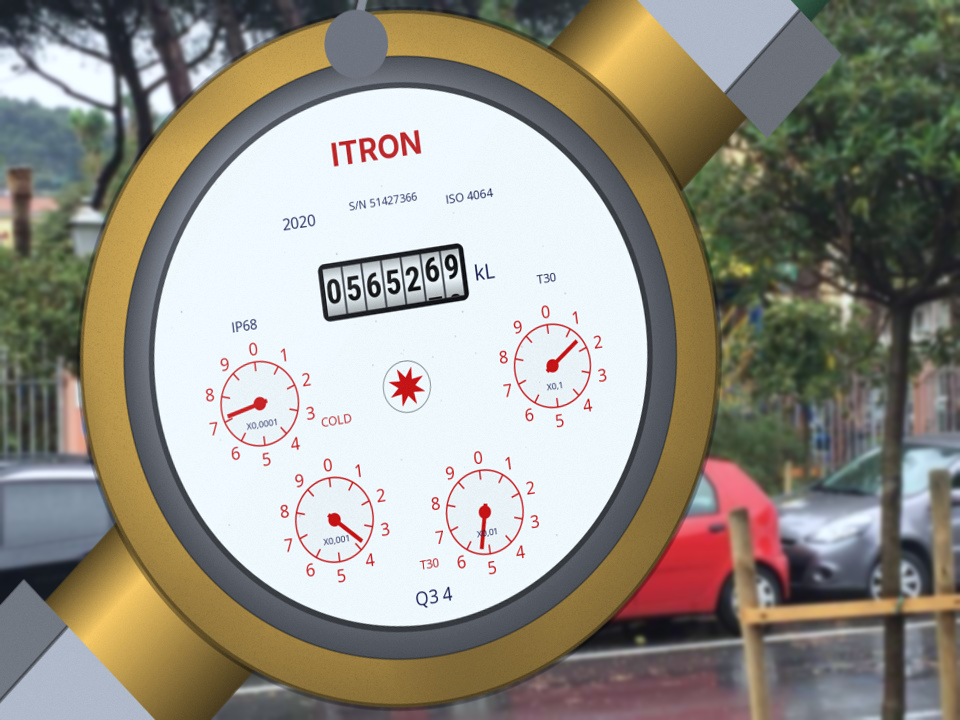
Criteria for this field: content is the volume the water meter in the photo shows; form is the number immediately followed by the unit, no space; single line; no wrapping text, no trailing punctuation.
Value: 565269.1537kL
